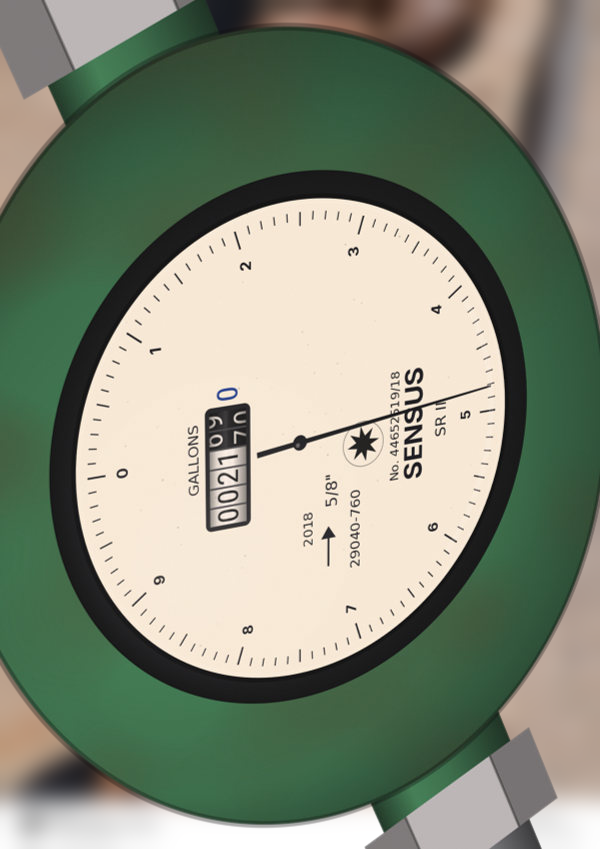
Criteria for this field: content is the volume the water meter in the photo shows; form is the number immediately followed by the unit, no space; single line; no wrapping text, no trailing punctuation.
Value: 21694.8gal
